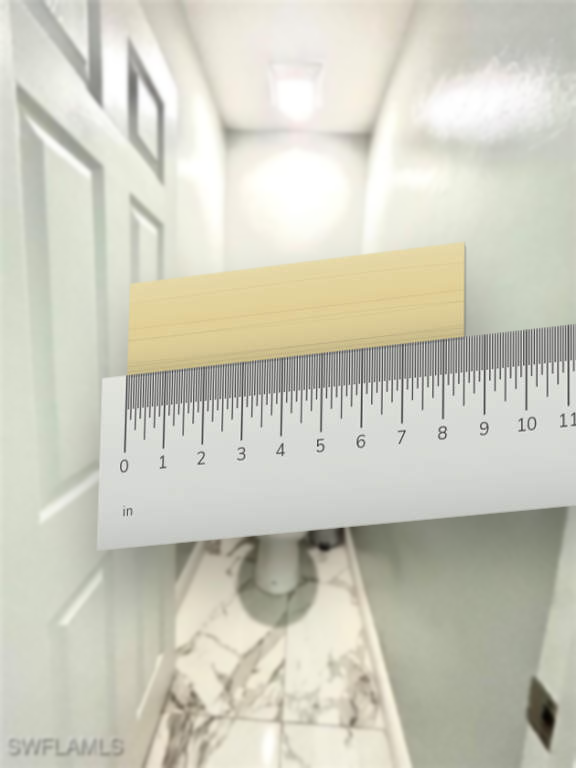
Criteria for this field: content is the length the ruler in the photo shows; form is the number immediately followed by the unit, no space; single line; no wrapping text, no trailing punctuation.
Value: 8.5in
